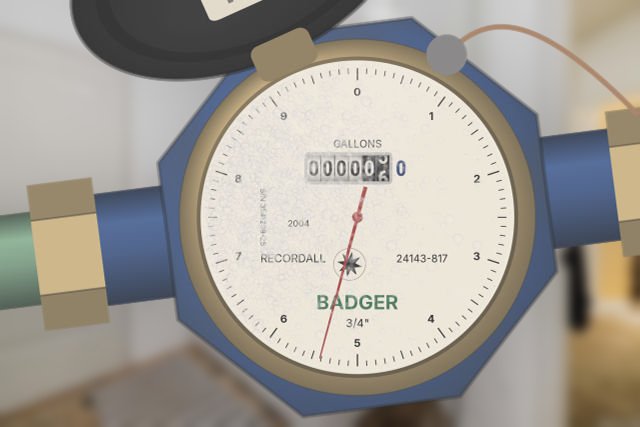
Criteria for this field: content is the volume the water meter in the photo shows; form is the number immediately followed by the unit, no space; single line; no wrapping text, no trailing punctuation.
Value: 55.4gal
